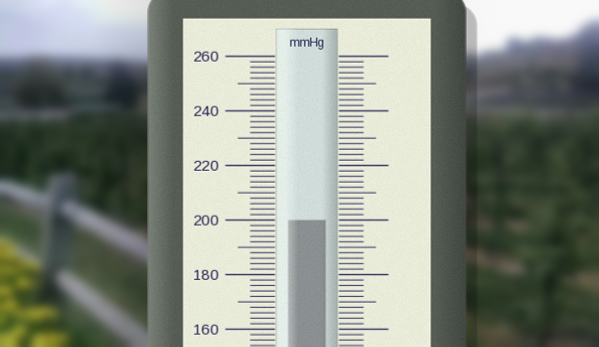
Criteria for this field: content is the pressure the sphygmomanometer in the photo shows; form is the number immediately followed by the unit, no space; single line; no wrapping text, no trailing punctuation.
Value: 200mmHg
